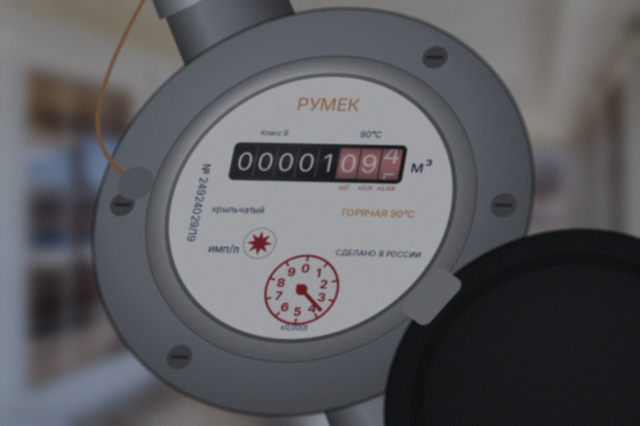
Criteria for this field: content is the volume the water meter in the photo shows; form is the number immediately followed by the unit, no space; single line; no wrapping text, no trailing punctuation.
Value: 1.0943m³
